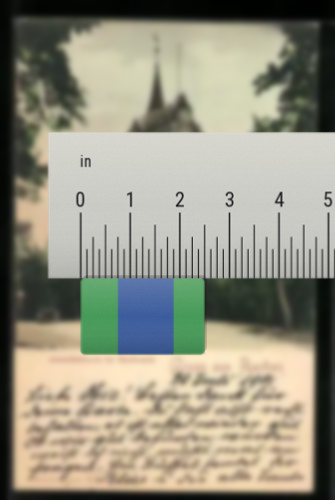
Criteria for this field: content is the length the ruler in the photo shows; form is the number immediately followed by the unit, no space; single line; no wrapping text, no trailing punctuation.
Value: 2.5in
